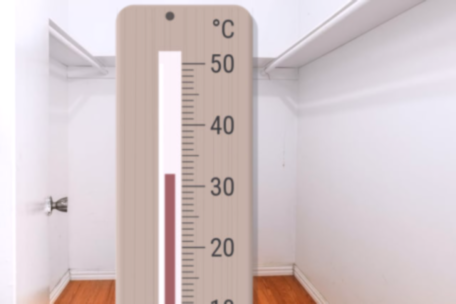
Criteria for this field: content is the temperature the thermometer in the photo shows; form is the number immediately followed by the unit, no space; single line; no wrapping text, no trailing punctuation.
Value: 32°C
